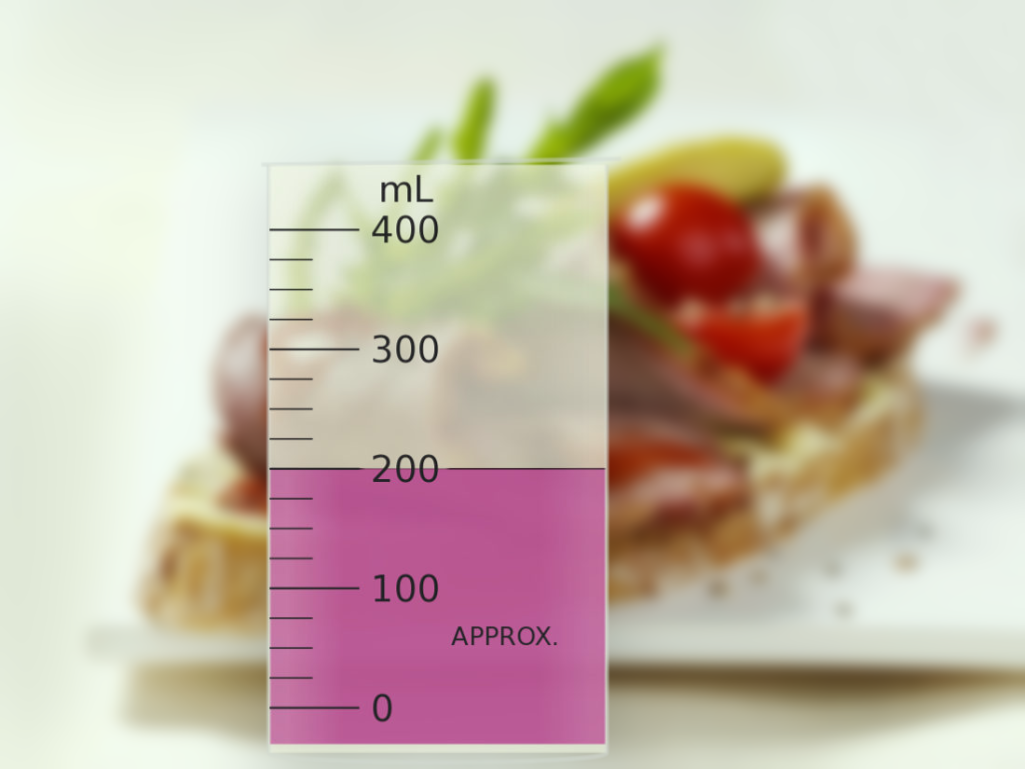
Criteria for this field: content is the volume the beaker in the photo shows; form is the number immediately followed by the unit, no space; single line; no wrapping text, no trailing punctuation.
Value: 200mL
